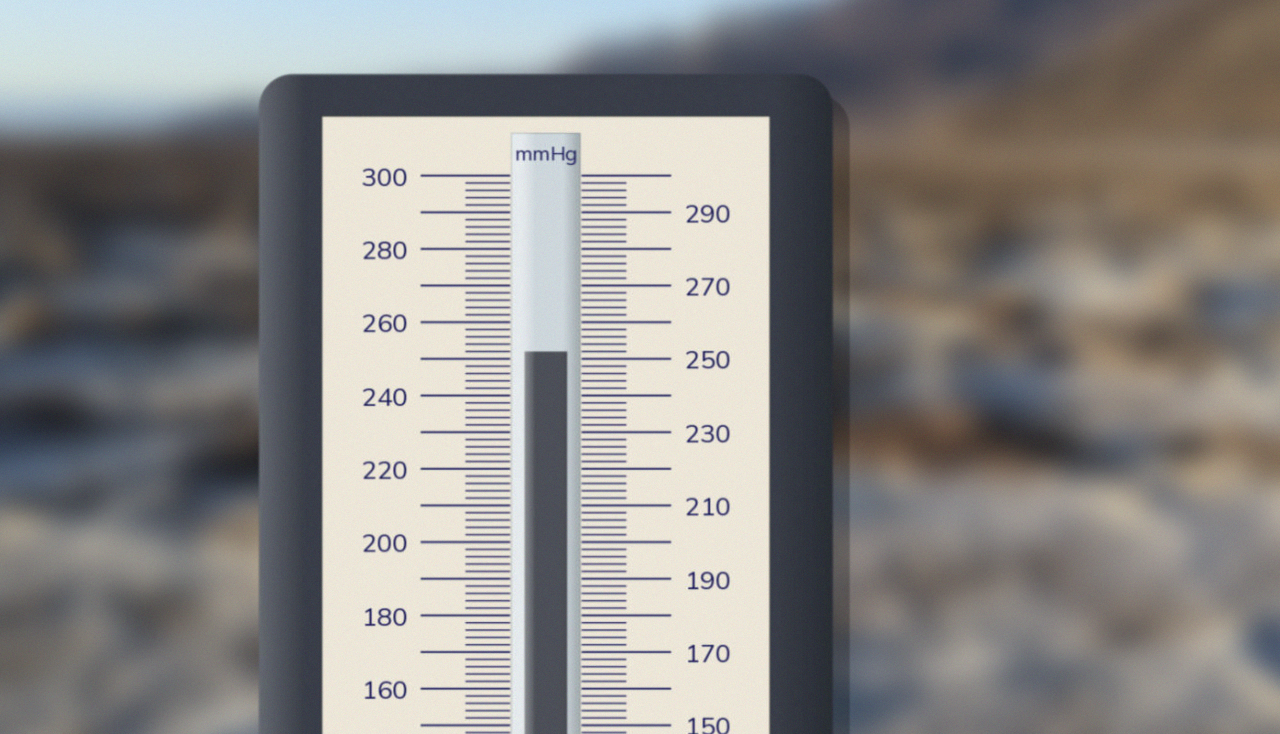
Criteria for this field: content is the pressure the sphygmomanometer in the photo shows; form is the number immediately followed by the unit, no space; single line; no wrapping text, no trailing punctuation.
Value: 252mmHg
